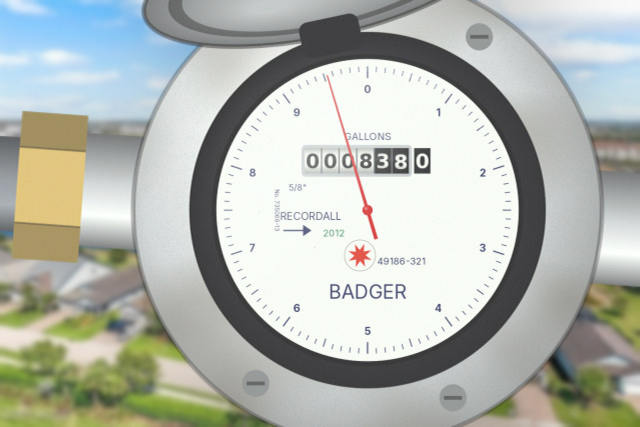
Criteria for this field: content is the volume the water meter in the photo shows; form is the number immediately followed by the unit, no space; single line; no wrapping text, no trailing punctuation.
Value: 8379.5gal
